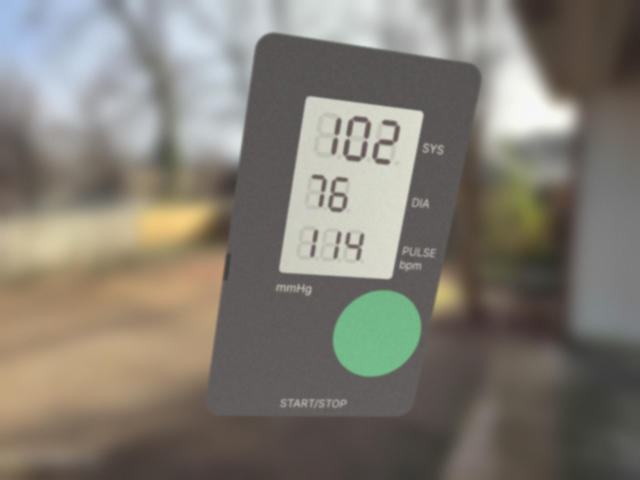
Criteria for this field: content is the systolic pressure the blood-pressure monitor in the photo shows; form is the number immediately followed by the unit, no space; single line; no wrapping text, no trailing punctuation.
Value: 102mmHg
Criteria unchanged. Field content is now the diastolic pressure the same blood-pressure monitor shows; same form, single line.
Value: 76mmHg
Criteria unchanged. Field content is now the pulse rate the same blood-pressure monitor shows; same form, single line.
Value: 114bpm
